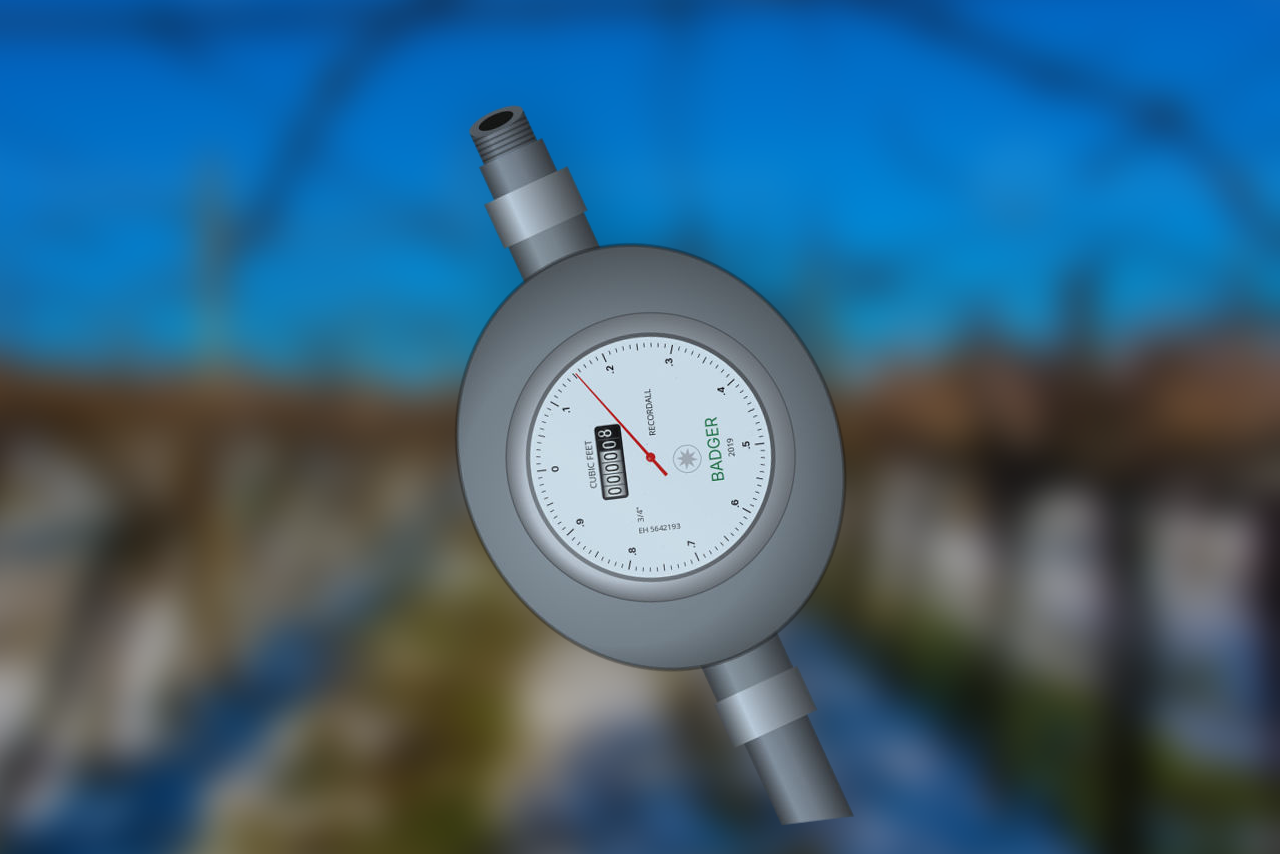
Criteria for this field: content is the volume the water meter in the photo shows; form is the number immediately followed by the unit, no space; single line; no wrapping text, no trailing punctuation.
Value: 8.15ft³
